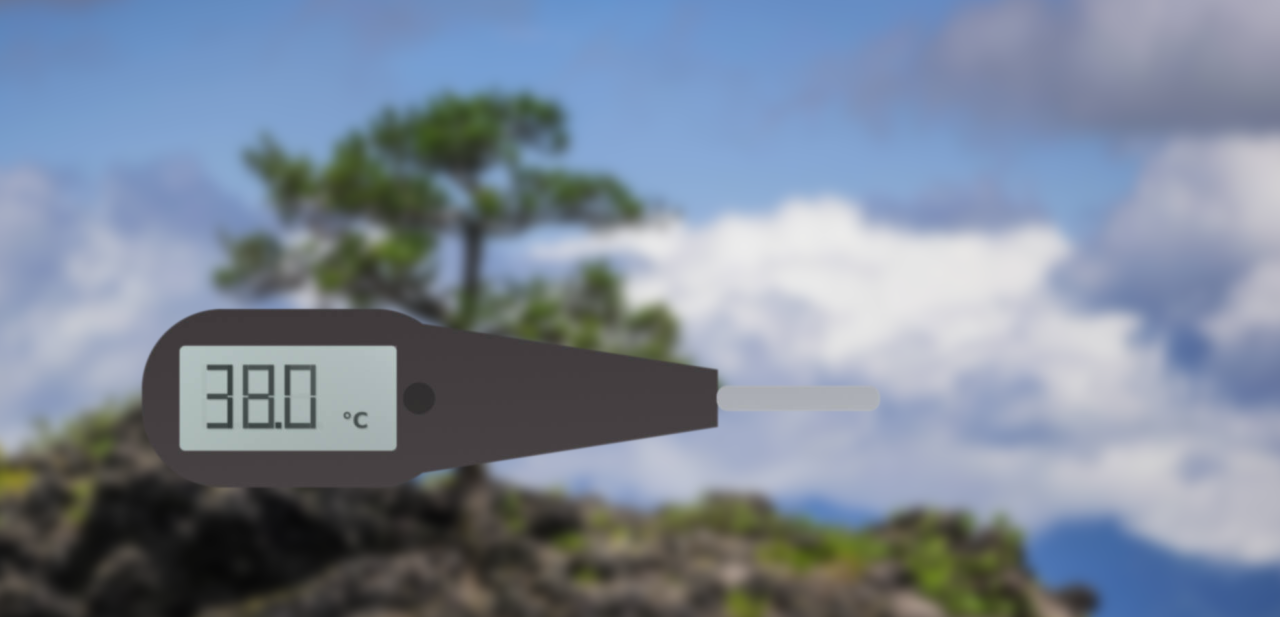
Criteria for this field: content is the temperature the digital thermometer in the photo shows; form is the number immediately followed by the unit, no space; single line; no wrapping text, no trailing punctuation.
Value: 38.0°C
